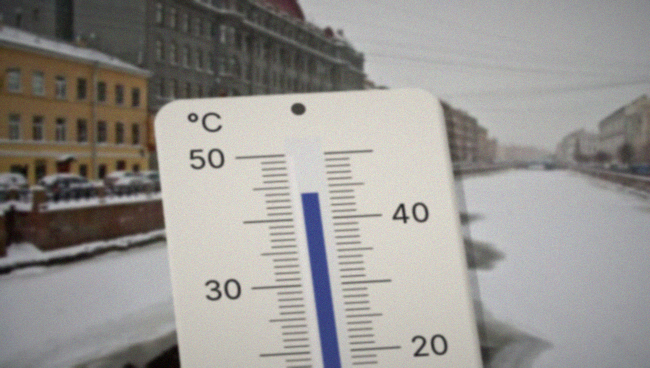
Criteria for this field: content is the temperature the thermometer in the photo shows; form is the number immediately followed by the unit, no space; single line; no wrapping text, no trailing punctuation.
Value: 44°C
